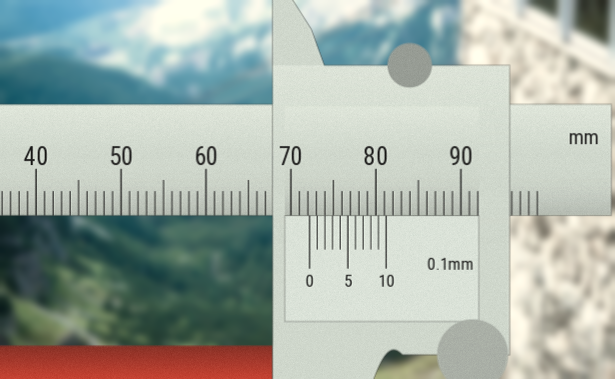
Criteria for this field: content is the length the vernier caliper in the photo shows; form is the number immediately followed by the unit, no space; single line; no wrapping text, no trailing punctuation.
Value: 72.2mm
